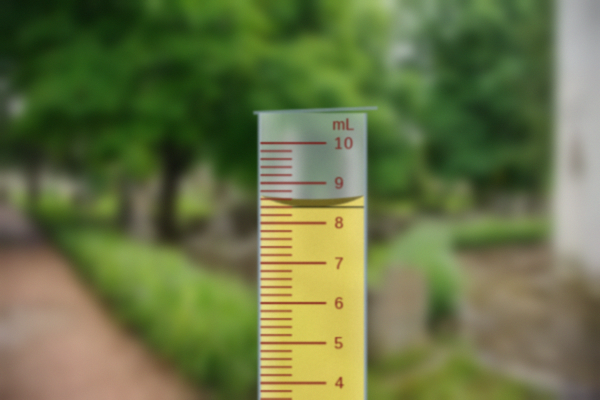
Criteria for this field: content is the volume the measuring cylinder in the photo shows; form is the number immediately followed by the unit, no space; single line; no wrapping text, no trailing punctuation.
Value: 8.4mL
